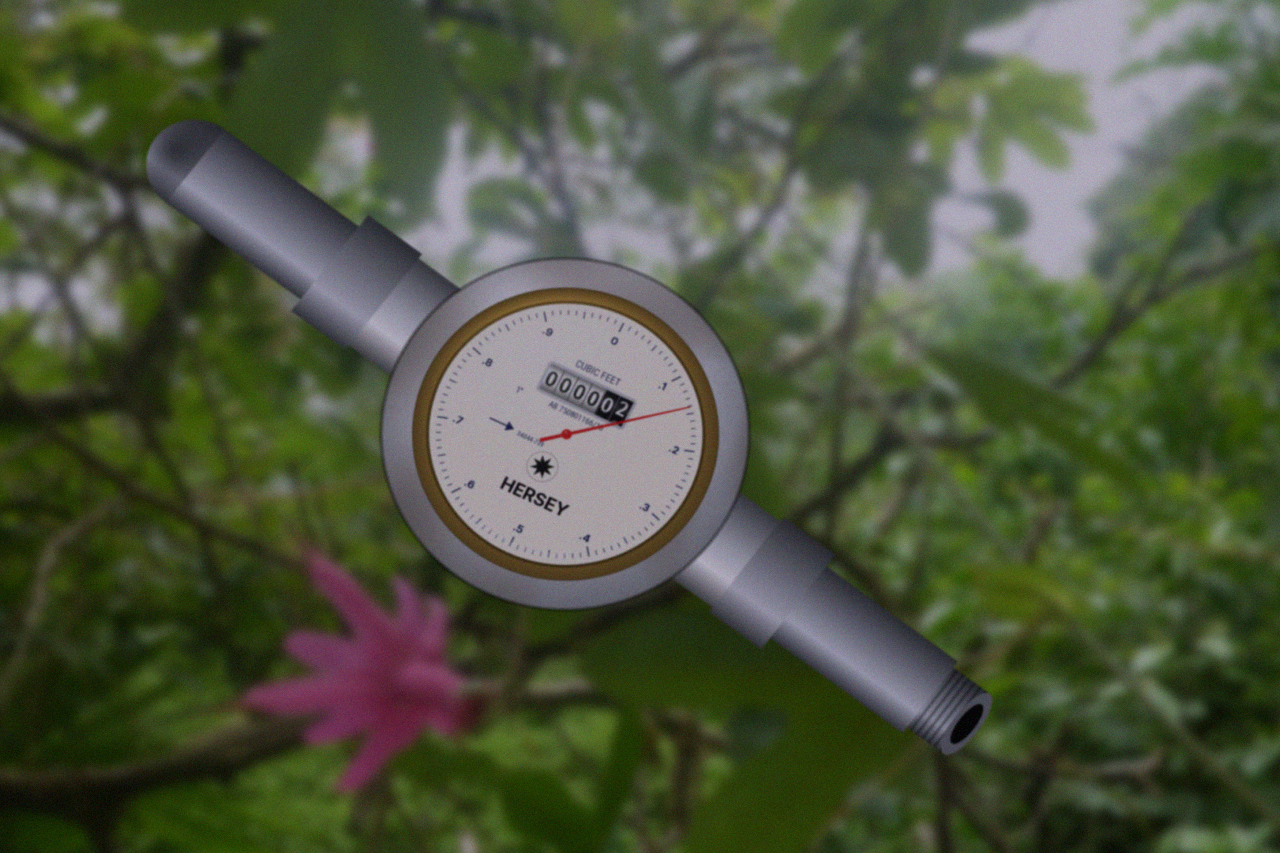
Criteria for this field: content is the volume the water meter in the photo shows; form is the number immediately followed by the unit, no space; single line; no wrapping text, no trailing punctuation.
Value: 2.14ft³
